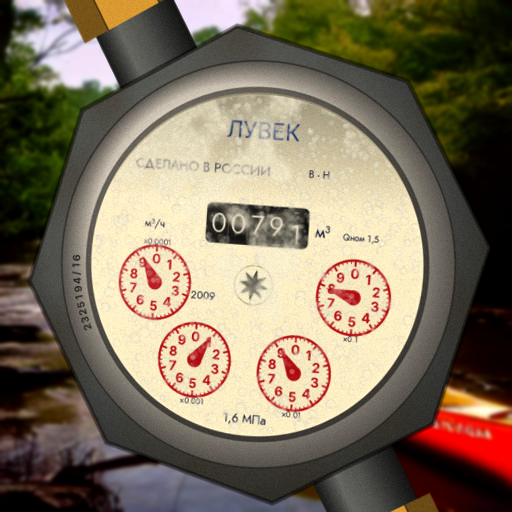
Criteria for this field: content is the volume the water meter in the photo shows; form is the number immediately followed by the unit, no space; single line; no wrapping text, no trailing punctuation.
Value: 790.7909m³
